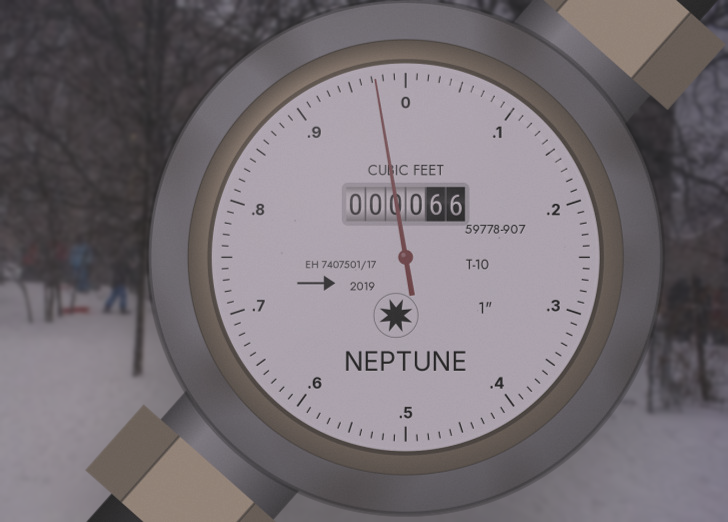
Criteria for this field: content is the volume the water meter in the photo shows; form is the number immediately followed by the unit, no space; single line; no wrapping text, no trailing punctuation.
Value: 65.97ft³
